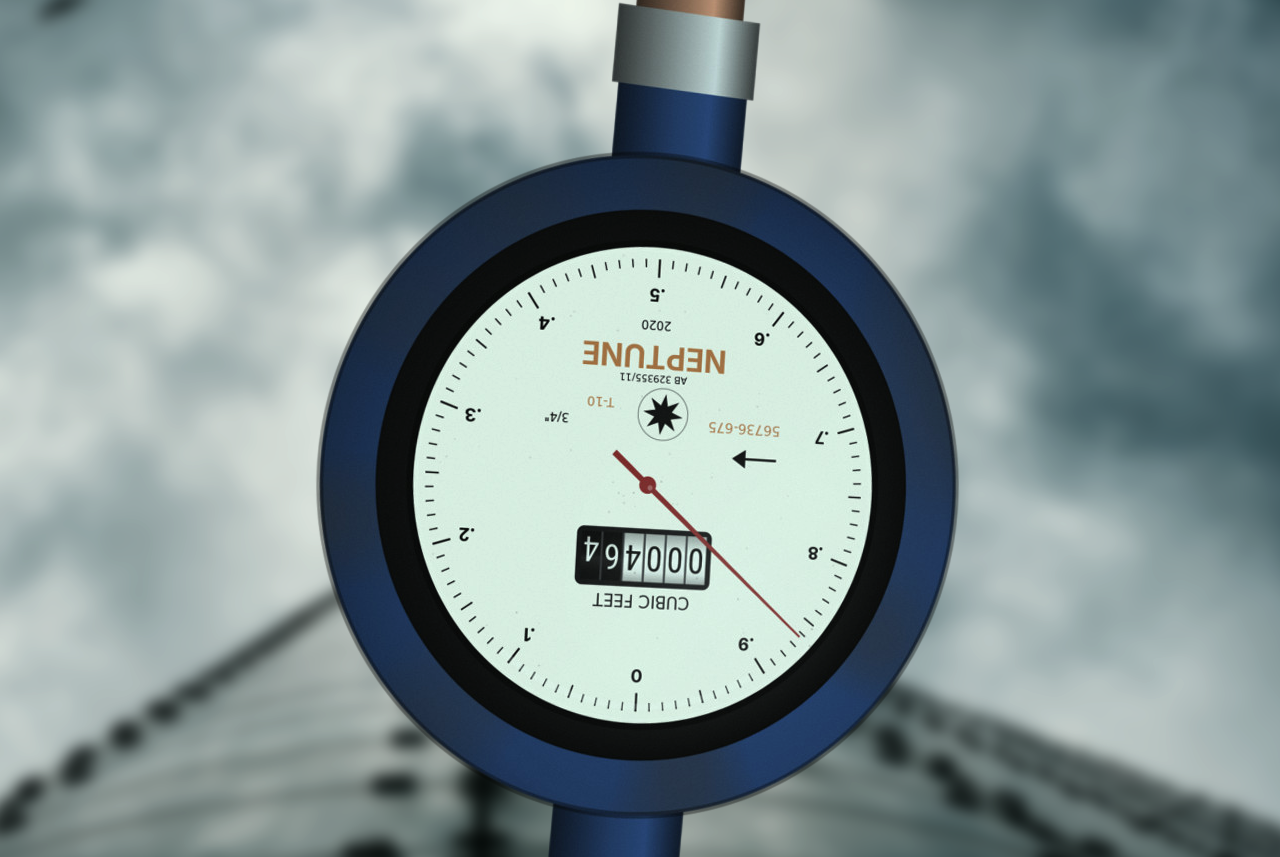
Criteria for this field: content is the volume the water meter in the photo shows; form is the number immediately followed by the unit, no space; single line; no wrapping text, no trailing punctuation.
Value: 463.86ft³
